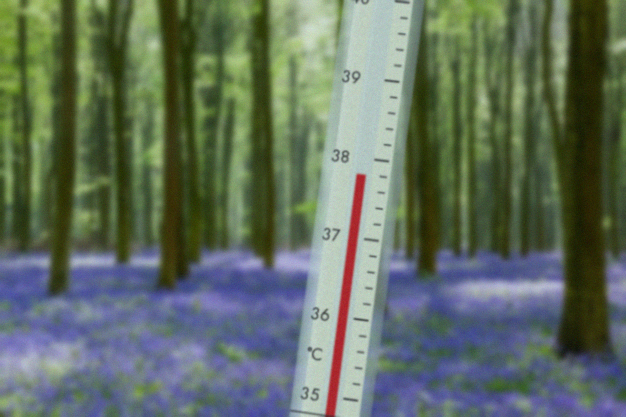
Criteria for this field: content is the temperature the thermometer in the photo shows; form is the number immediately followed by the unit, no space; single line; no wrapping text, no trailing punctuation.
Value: 37.8°C
